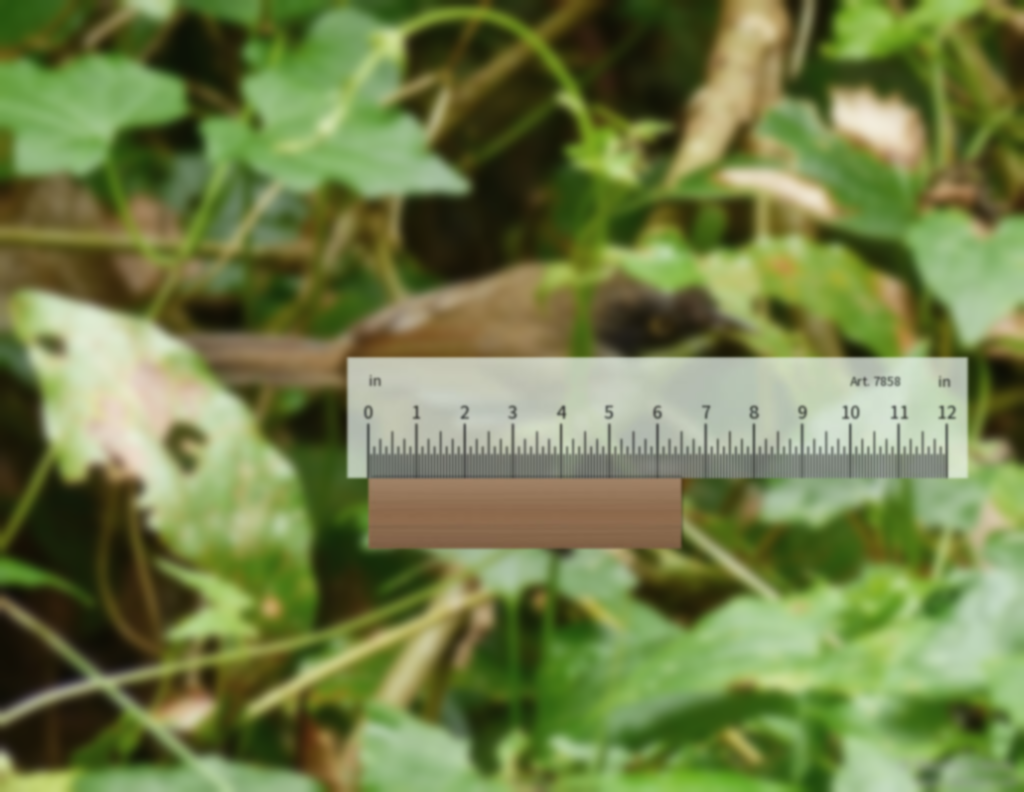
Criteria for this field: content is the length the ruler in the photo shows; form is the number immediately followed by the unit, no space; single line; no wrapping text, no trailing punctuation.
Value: 6.5in
